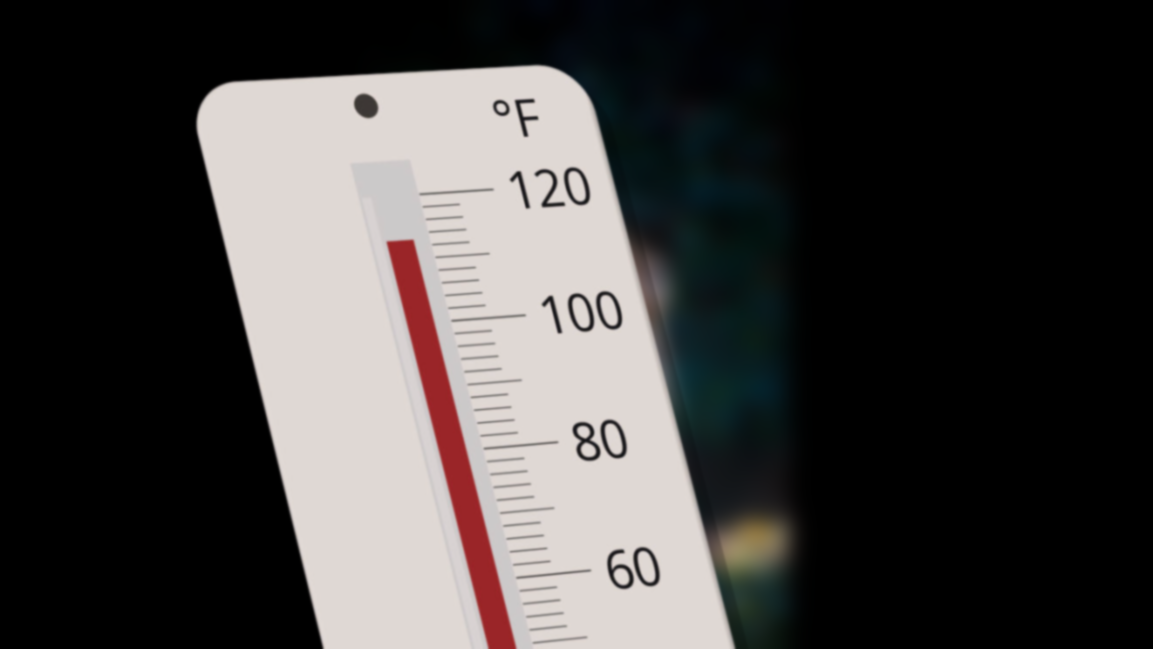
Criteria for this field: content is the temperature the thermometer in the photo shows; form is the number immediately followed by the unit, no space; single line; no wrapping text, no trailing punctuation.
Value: 113°F
